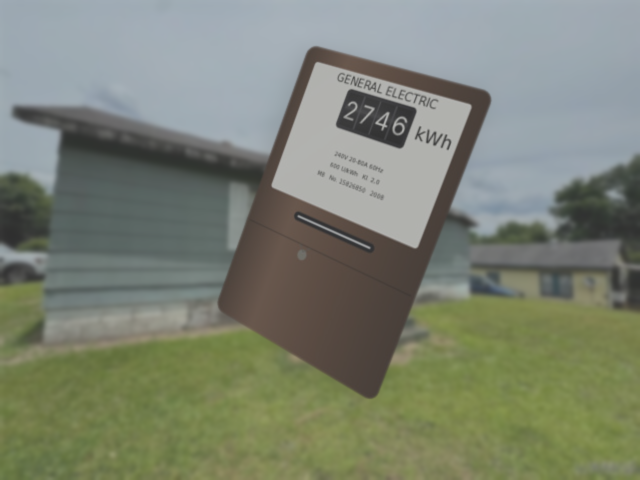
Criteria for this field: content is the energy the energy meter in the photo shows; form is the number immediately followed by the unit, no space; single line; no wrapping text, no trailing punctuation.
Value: 2746kWh
